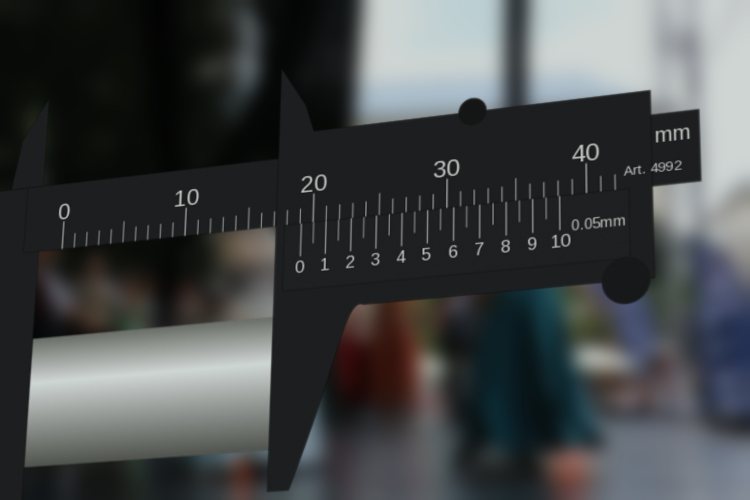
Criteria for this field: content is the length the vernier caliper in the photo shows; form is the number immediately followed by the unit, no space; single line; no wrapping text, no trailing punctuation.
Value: 19.1mm
